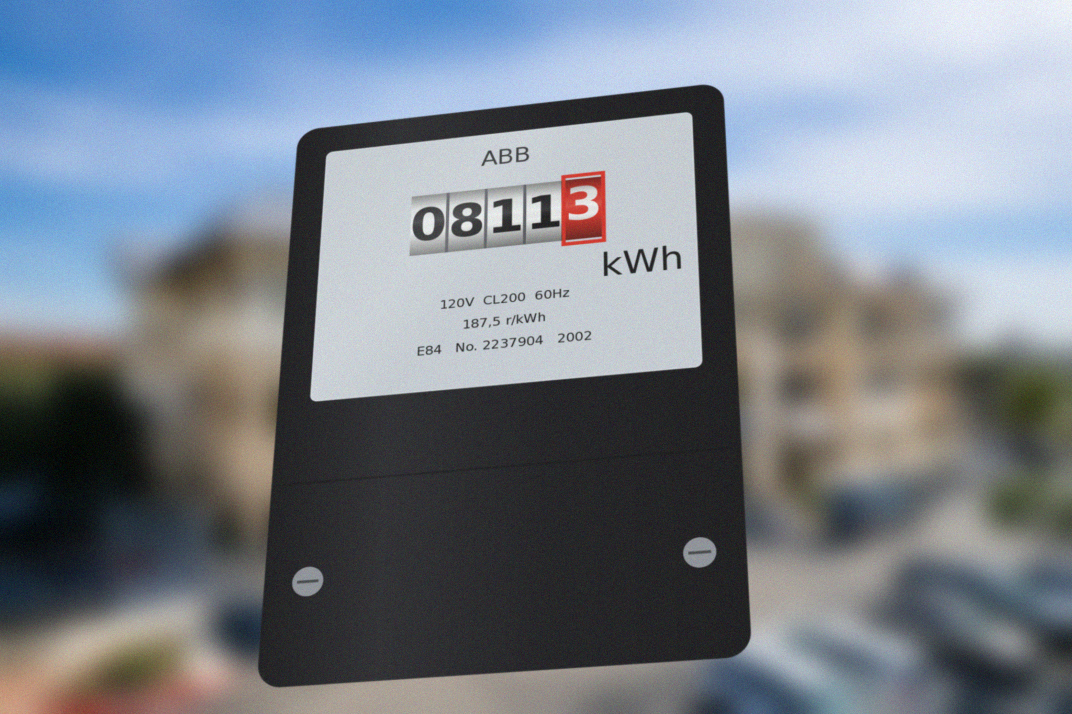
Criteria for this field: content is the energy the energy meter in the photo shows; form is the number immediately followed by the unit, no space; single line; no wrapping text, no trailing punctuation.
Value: 811.3kWh
